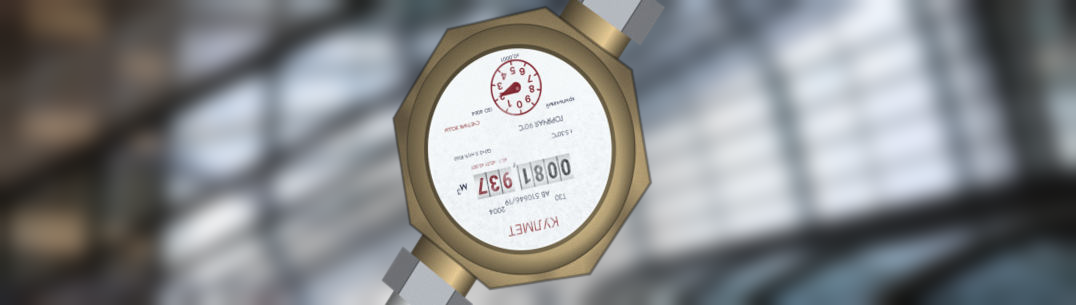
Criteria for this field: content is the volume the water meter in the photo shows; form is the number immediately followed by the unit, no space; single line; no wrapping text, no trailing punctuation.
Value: 81.9372m³
